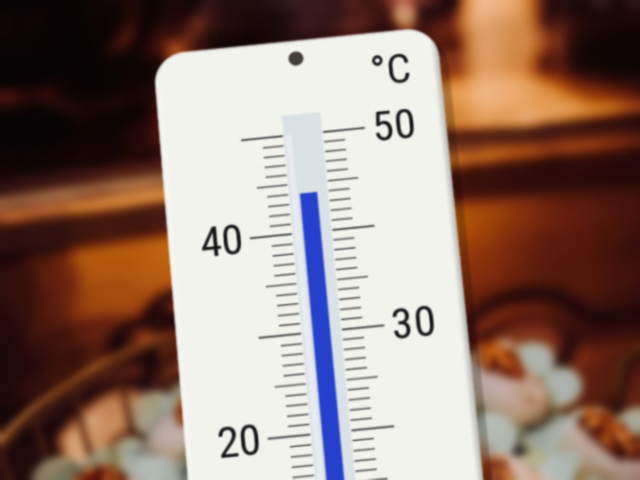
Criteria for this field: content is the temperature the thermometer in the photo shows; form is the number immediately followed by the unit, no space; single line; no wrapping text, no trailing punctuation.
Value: 44°C
